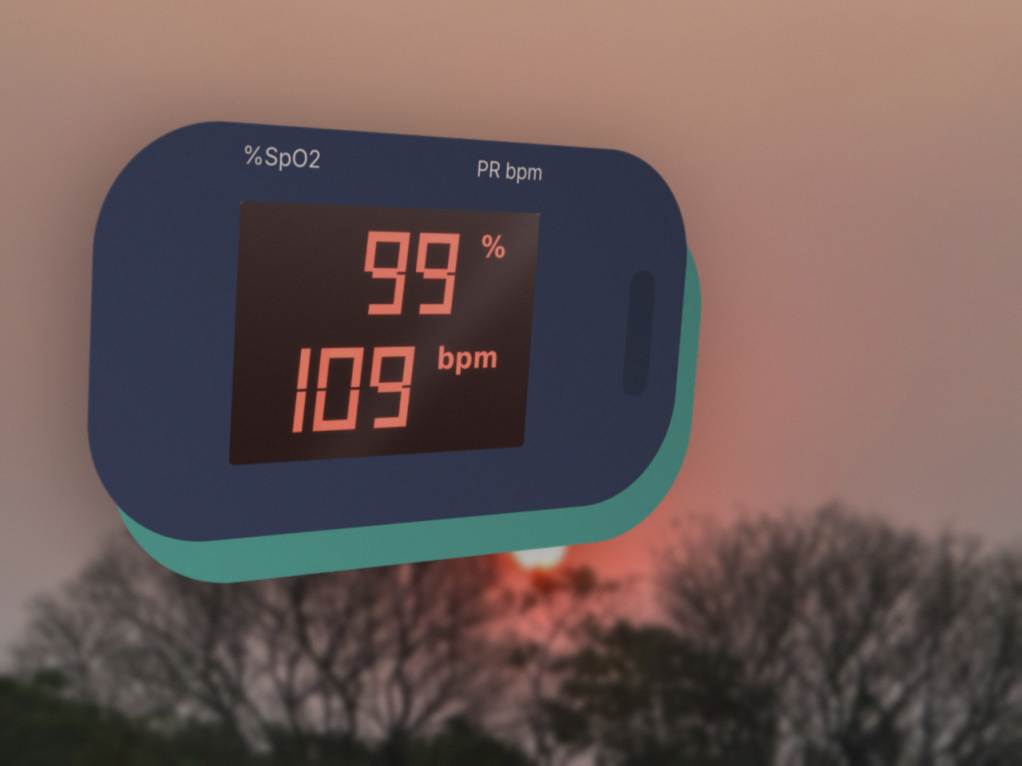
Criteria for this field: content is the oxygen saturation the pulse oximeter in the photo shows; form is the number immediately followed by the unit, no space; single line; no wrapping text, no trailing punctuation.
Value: 99%
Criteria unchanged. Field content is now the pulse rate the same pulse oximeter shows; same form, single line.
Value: 109bpm
